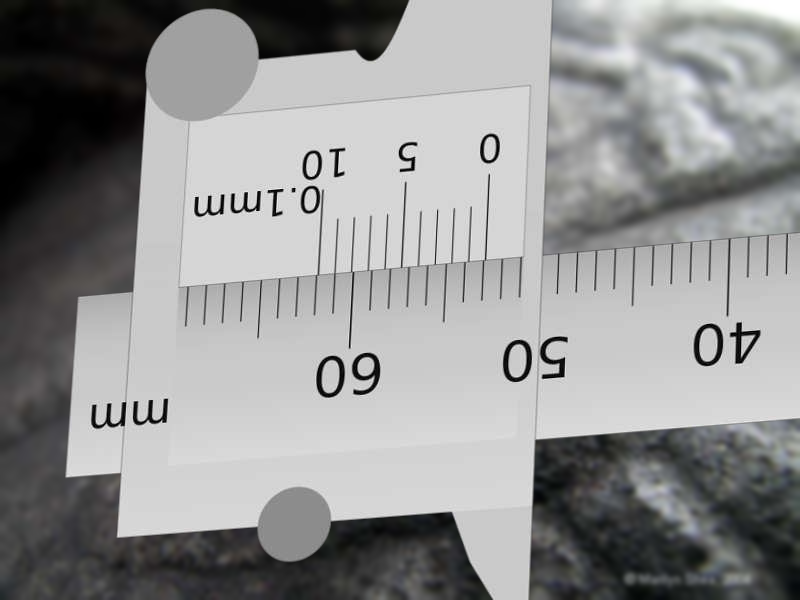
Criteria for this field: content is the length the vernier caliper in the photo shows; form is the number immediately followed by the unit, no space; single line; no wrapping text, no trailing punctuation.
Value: 52.9mm
